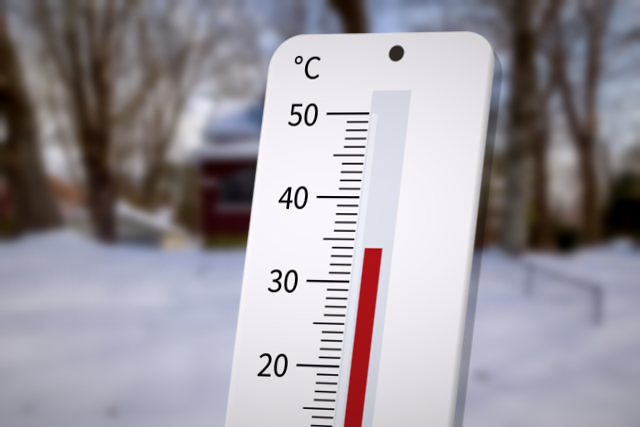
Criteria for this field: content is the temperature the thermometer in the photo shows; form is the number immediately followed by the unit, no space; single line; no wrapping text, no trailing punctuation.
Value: 34°C
